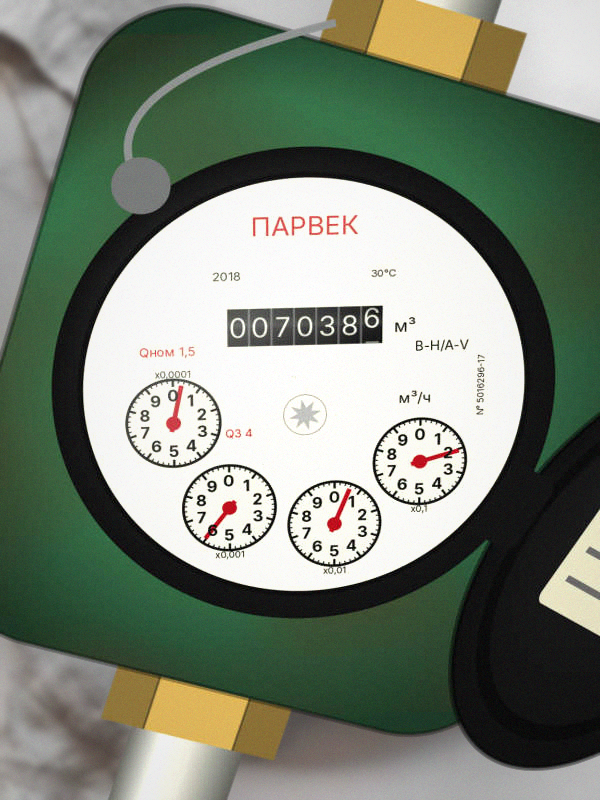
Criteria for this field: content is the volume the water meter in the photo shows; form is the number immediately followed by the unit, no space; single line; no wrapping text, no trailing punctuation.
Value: 70386.2060m³
